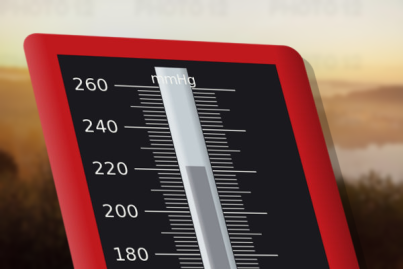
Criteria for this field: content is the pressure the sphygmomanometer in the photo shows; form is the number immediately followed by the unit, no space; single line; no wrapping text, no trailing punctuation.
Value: 222mmHg
